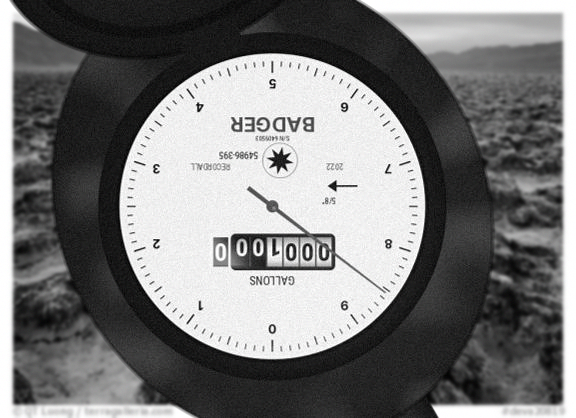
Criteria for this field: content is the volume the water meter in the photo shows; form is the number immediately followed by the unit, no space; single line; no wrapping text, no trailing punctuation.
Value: 998.5gal
